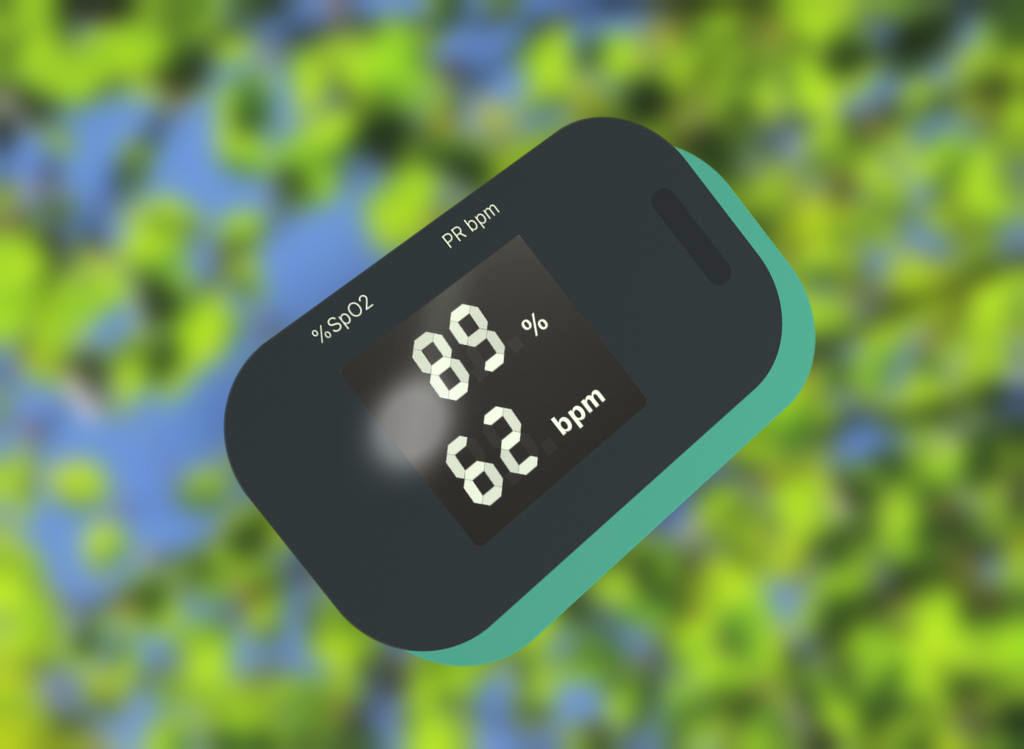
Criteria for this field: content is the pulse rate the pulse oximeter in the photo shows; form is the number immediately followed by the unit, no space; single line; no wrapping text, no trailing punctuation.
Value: 62bpm
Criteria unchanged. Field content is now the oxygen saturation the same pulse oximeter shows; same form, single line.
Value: 89%
